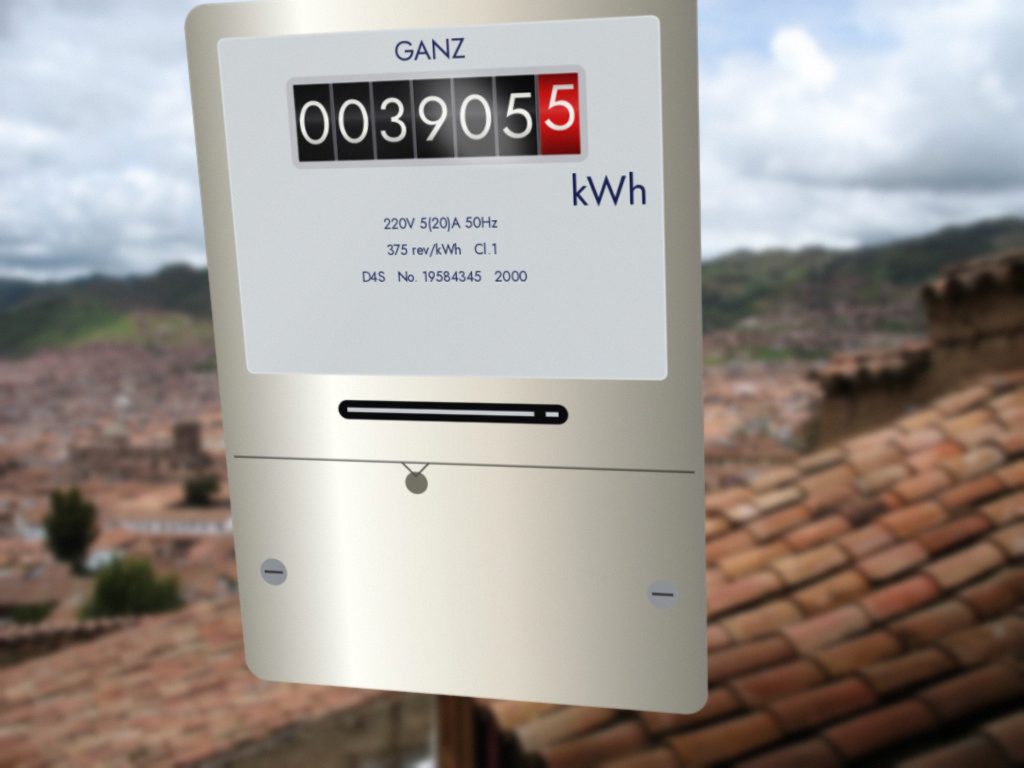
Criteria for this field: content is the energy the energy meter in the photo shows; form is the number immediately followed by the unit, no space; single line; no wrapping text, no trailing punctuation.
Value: 3905.5kWh
